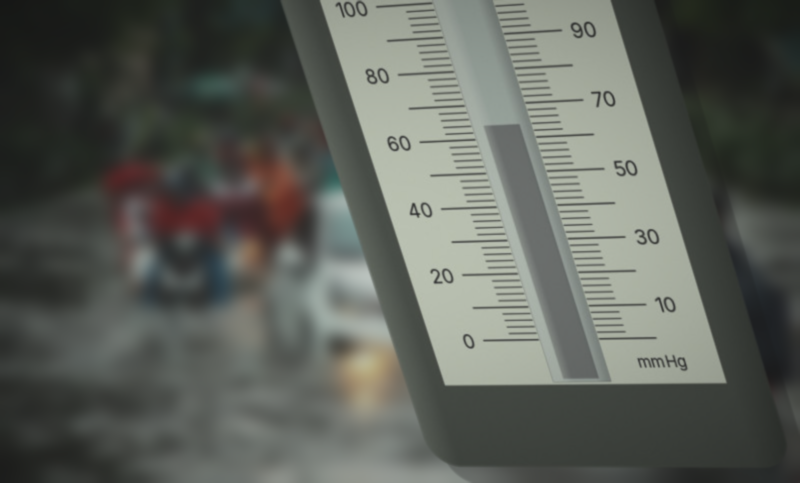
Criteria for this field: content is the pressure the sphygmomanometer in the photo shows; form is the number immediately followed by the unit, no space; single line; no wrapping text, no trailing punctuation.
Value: 64mmHg
